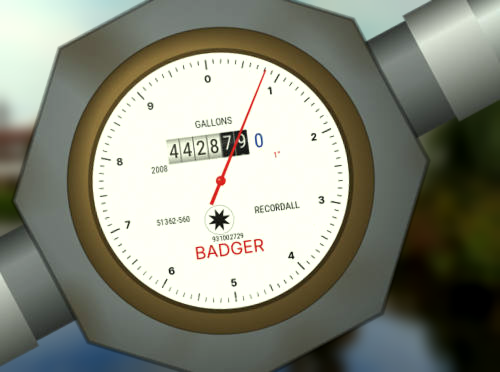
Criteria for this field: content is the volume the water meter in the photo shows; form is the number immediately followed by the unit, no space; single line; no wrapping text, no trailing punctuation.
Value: 4428790.8gal
